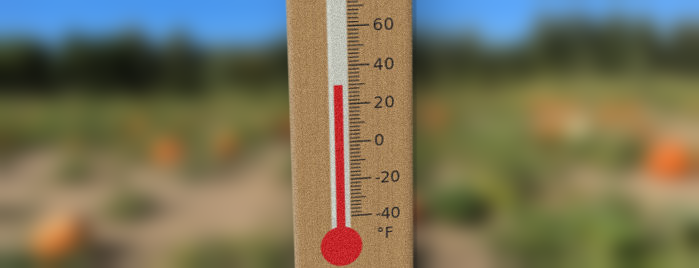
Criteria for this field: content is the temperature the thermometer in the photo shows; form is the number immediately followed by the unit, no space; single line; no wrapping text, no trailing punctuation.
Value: 30°F
